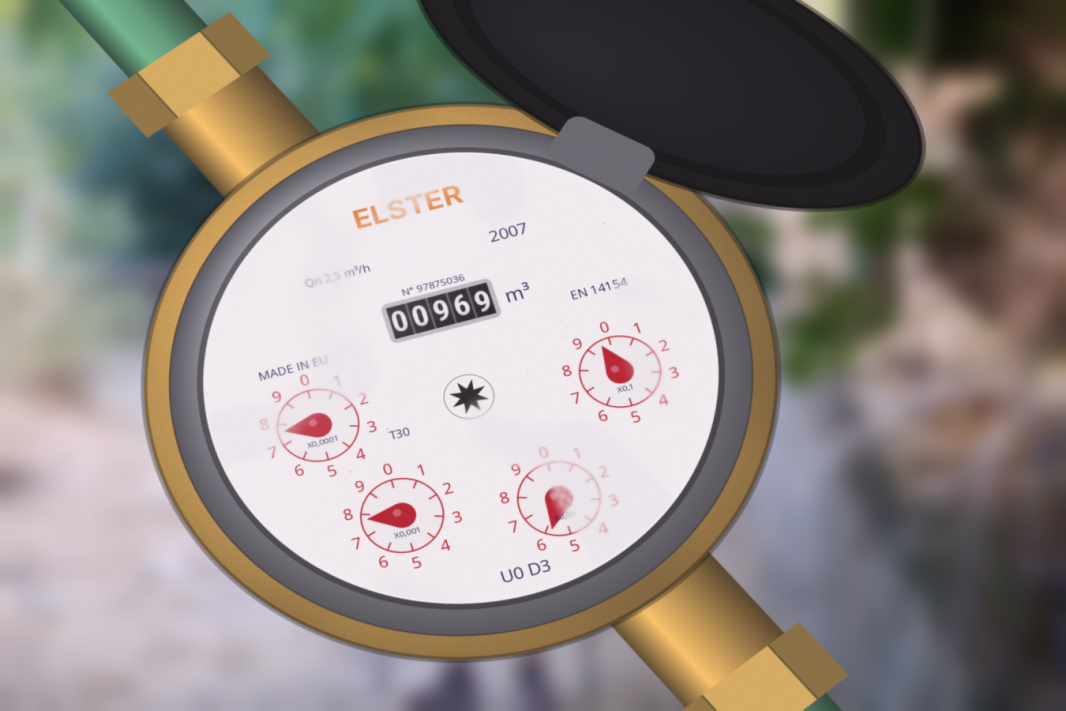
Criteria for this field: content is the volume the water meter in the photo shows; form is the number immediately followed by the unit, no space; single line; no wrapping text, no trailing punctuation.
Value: 968.9577m³
